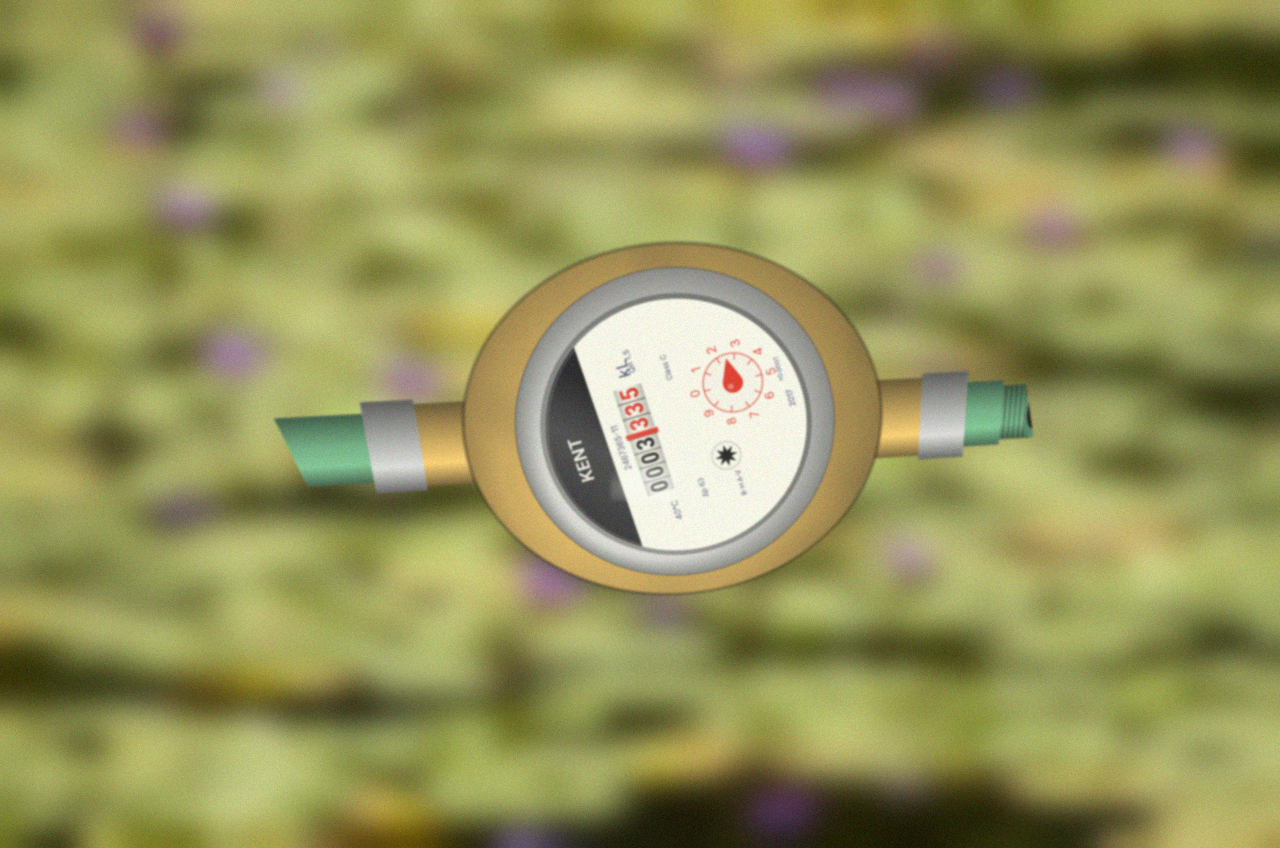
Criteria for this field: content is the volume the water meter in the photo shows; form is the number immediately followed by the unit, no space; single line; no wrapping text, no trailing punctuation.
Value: 3.3352kL
